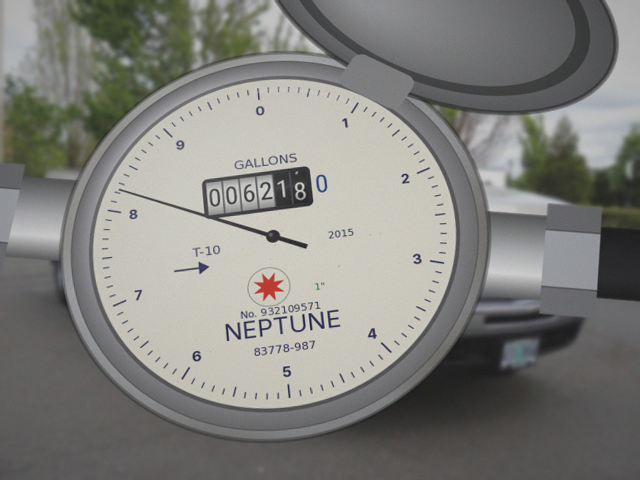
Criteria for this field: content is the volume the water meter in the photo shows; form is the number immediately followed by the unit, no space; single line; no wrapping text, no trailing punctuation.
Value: 62178.2gal
